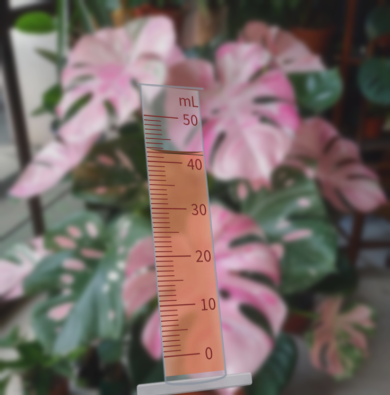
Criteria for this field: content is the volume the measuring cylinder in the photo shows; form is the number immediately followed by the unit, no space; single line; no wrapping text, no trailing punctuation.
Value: 42mL
